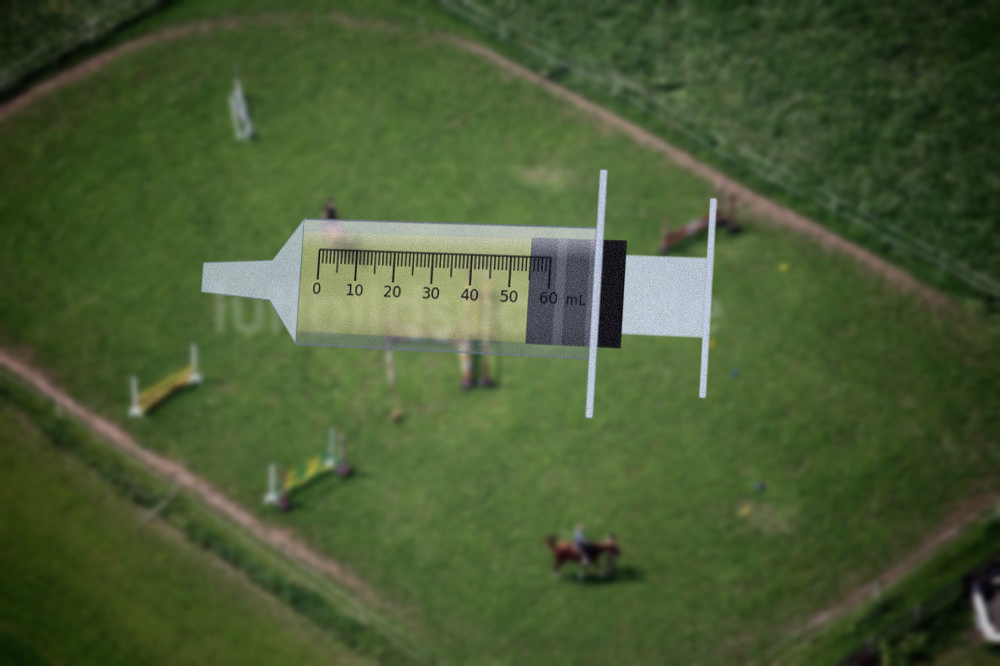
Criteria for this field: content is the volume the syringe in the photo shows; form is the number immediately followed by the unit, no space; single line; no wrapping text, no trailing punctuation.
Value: 55mL
